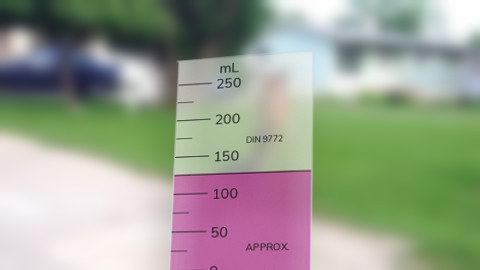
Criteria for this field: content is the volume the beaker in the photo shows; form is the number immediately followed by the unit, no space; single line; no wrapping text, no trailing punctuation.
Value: 125mL
